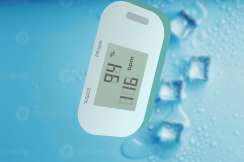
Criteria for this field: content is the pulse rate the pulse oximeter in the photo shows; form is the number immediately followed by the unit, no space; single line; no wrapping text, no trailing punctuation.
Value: 116bpm
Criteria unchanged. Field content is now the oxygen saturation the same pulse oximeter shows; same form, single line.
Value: 94%
